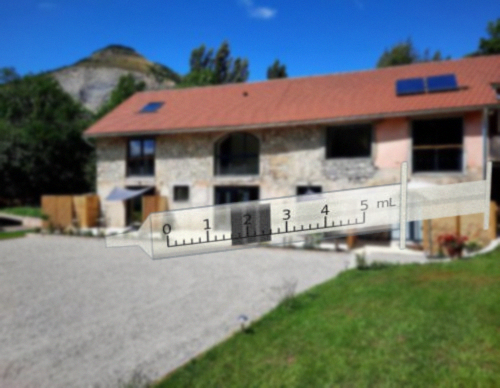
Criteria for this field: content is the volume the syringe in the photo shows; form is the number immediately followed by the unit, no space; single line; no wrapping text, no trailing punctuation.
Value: 1.6mL
